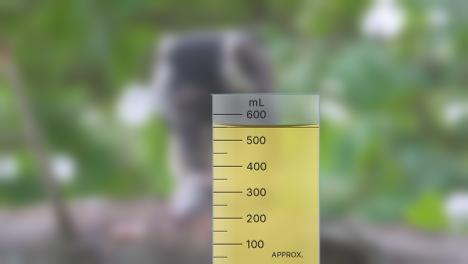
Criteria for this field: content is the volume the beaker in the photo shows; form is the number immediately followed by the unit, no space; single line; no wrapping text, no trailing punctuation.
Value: 550mL
